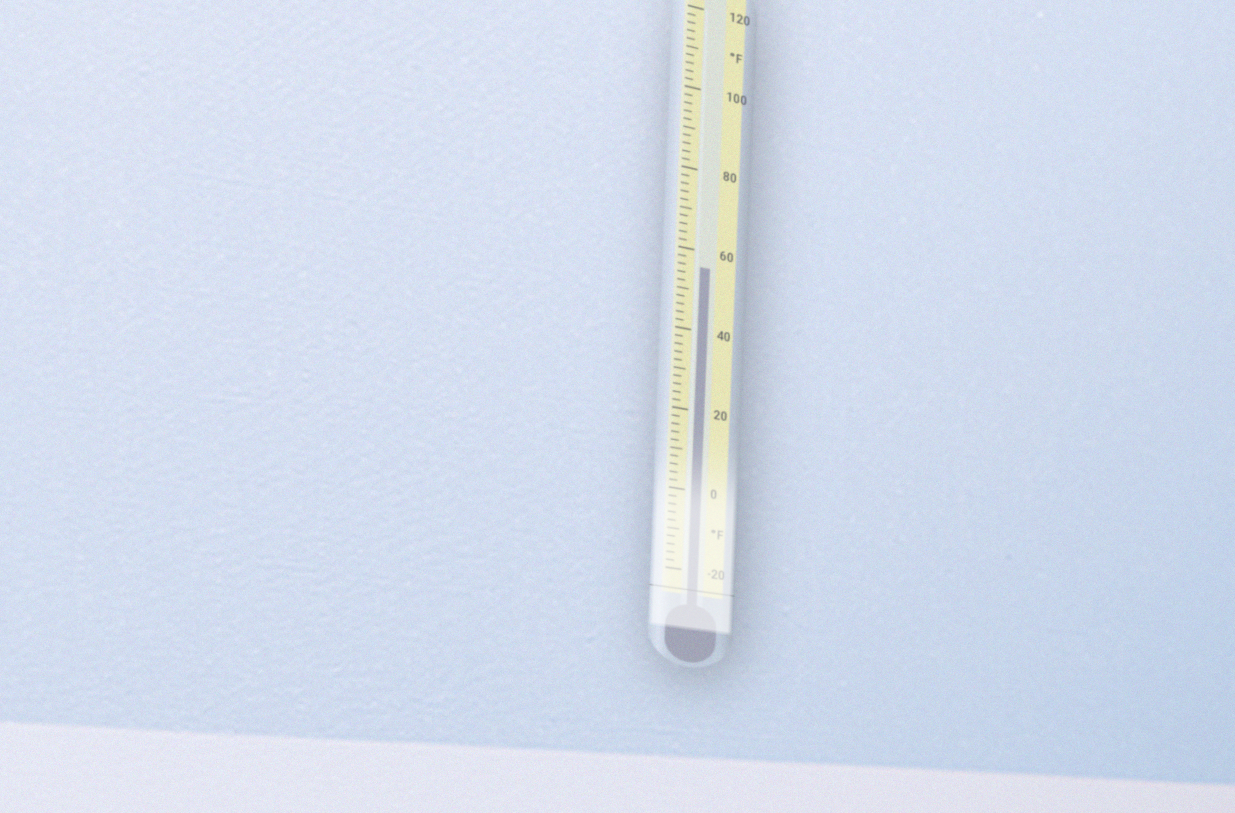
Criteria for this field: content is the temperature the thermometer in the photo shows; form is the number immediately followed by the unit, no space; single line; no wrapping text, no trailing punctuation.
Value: 56°F
